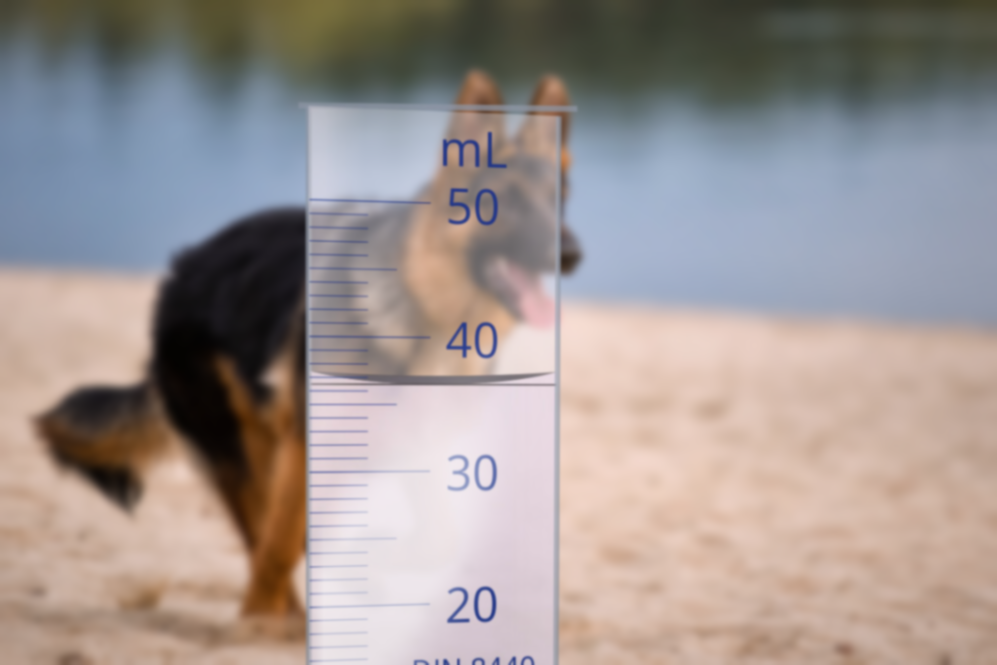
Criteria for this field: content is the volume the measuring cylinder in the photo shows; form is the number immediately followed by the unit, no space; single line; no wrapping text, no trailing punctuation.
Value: 36.5mL
